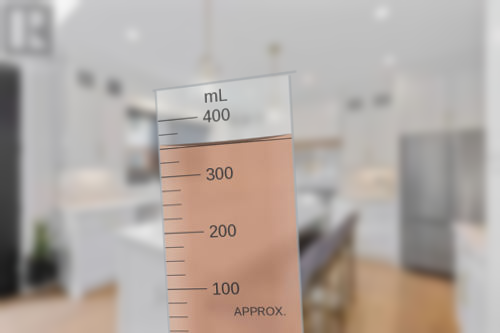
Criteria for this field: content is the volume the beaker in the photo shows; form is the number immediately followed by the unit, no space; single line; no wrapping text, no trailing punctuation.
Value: 350mL
